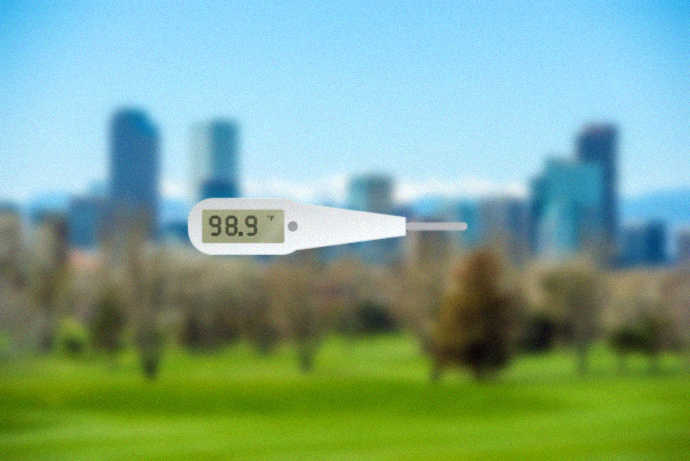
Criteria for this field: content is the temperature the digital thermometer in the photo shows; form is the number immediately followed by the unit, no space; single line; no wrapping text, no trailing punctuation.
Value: 98.9°F
